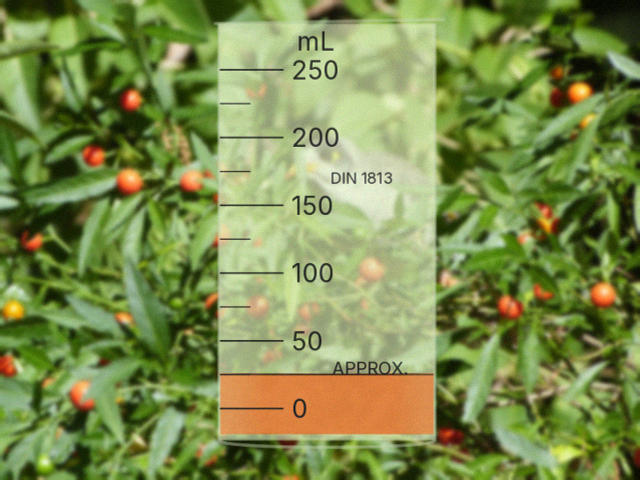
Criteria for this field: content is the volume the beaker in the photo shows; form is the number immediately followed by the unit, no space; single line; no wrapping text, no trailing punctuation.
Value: 25mL
